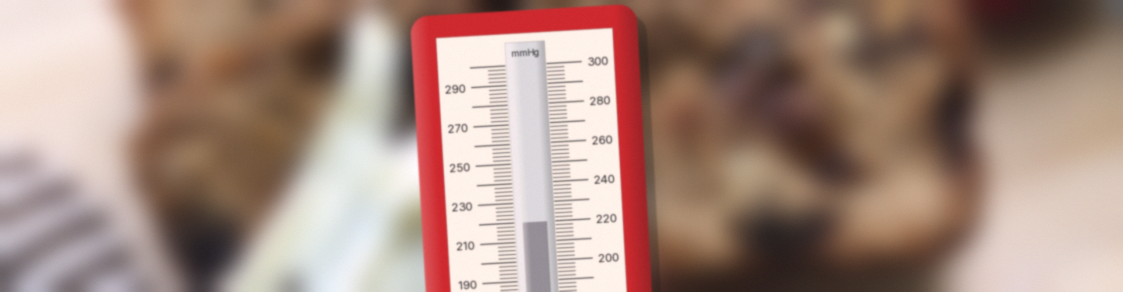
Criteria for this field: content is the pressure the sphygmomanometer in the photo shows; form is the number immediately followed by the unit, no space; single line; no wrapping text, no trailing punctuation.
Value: 220mmHg
